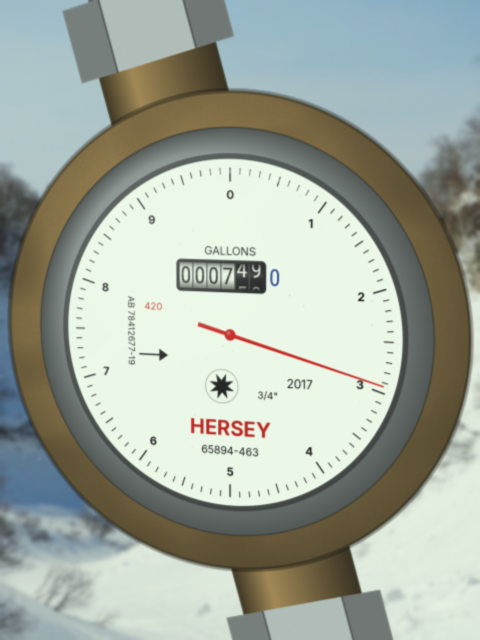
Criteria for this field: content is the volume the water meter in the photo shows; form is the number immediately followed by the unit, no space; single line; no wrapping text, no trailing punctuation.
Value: 7492.9gal
